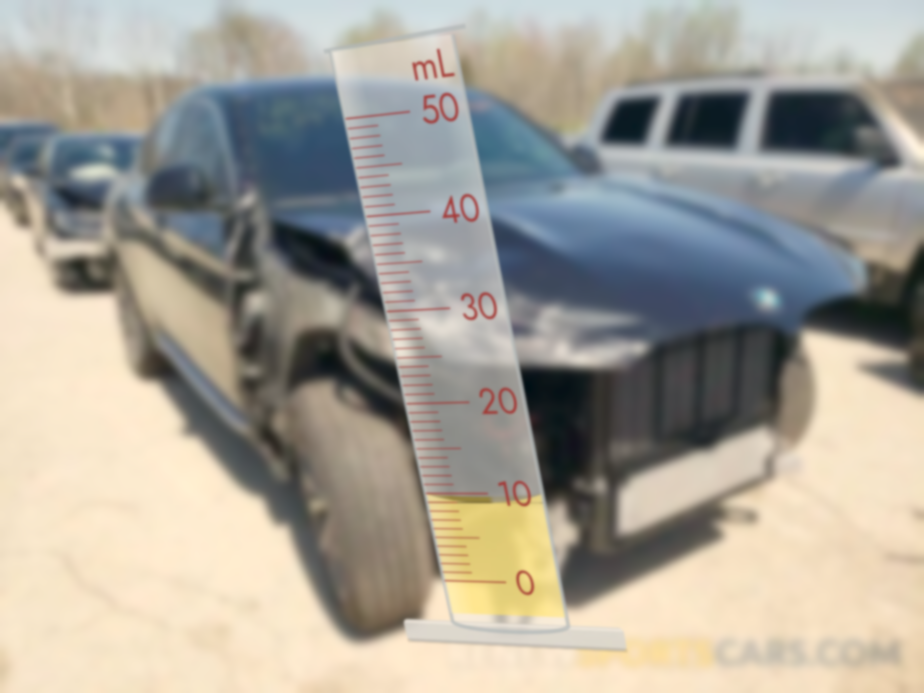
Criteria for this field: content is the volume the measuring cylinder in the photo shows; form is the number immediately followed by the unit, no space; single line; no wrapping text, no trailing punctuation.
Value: 9mL
